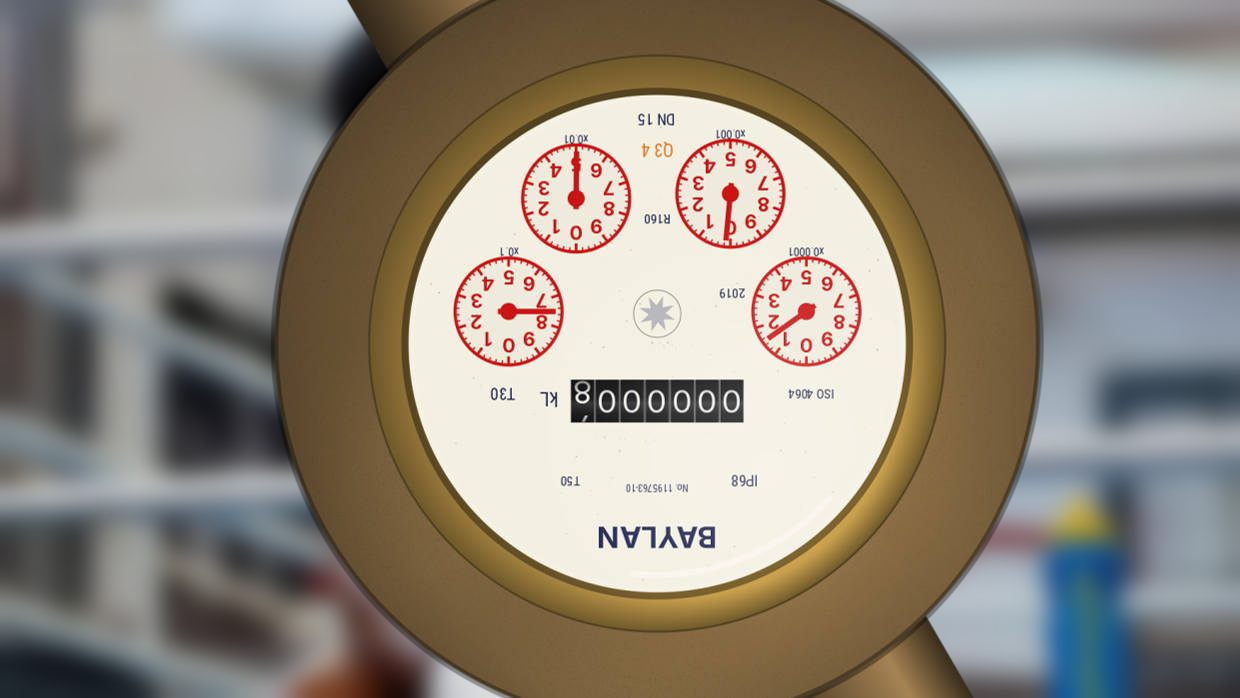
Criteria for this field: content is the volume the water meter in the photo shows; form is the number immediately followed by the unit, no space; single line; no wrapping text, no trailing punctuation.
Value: 7.7501kL
